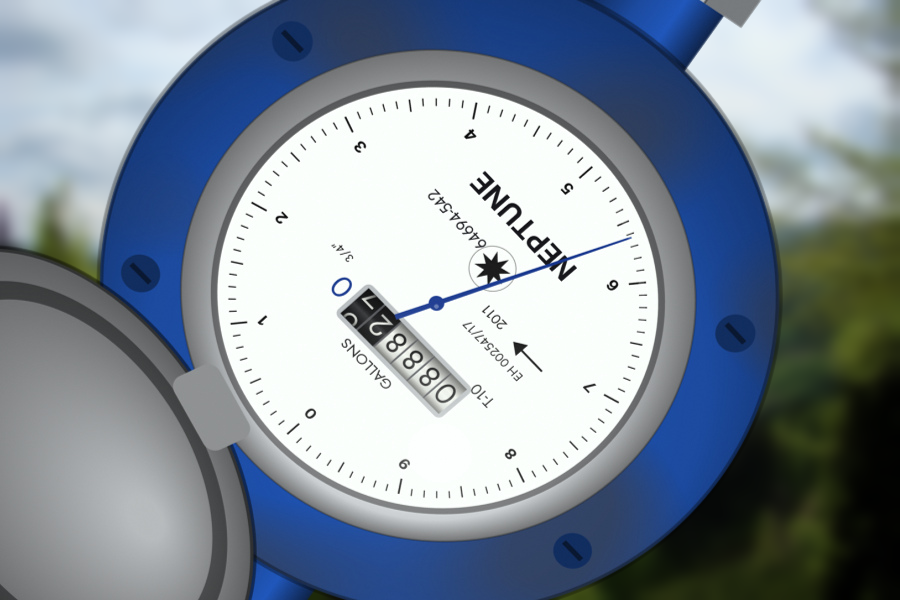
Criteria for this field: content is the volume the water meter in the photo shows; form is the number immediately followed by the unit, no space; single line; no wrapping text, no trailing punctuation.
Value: 888265.6gal
